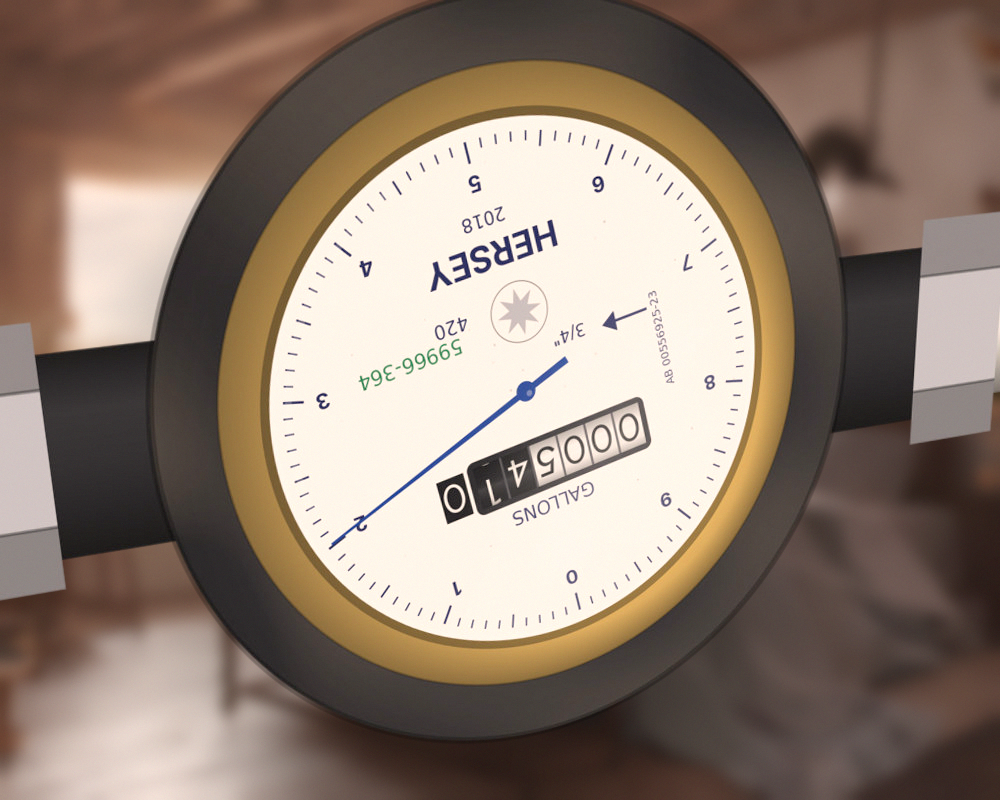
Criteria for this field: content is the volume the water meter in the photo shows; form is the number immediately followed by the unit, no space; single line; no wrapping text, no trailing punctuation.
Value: 5412.0gal
